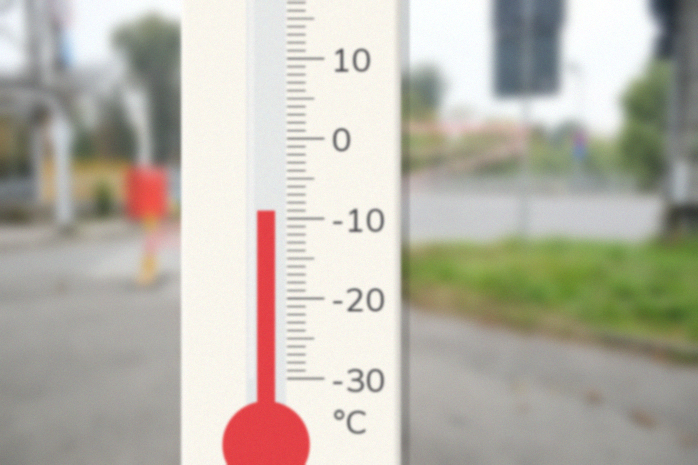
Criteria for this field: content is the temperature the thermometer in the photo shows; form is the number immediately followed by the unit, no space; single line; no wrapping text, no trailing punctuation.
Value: -9°C
